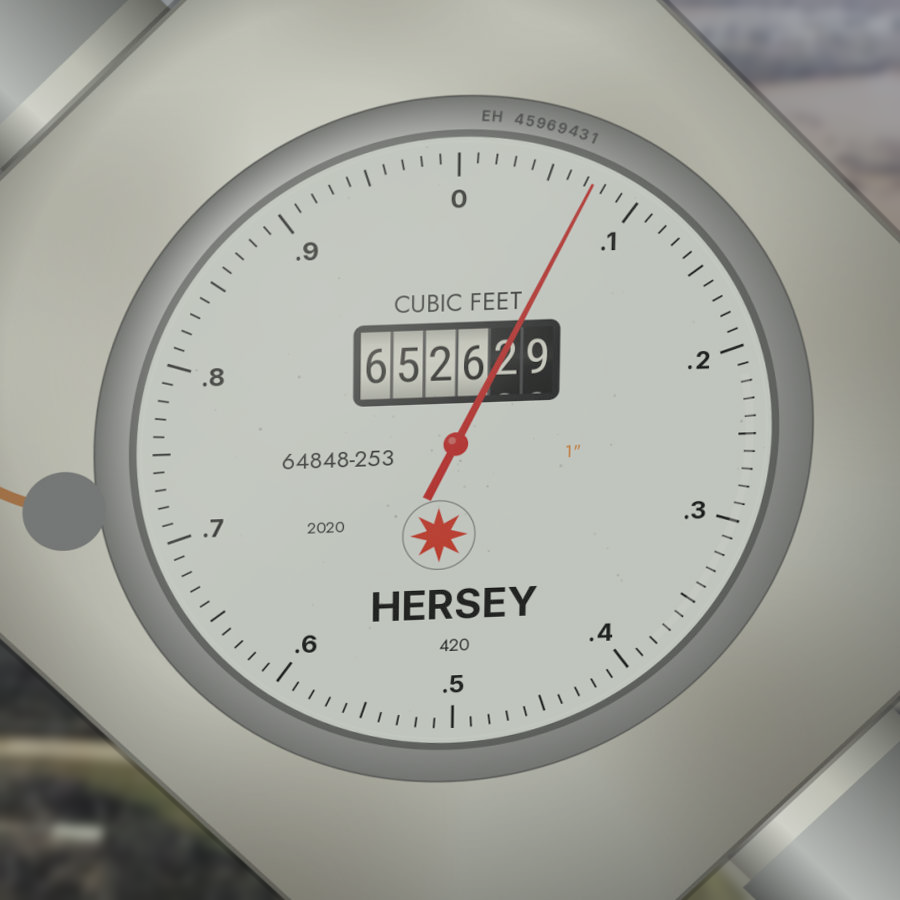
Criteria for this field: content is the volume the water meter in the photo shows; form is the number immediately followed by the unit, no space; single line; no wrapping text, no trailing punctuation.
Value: 652629.07ft³
